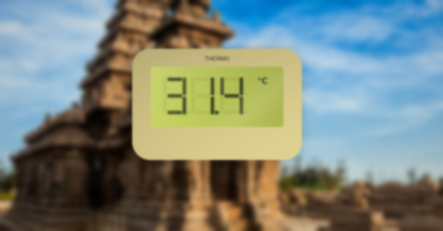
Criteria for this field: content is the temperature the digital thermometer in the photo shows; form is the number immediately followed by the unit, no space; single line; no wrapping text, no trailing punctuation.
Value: 31.4°C
